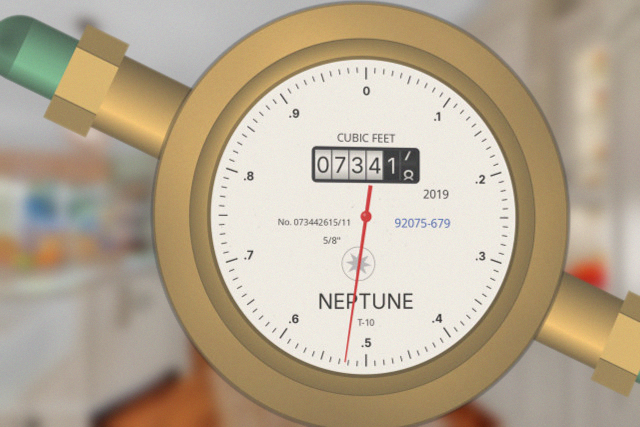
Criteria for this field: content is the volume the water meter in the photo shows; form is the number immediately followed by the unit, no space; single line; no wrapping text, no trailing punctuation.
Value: 73417.52ft³
